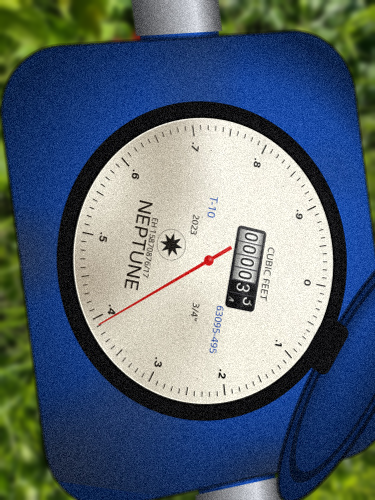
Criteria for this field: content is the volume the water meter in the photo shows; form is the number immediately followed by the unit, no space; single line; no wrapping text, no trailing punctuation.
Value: 33.39ft³
